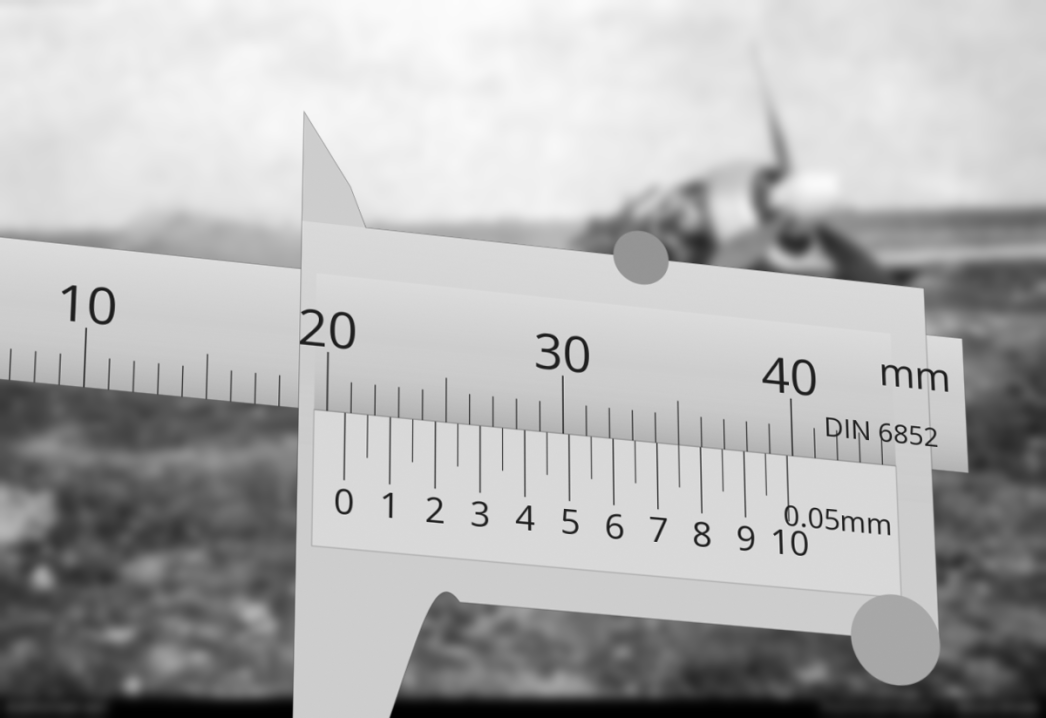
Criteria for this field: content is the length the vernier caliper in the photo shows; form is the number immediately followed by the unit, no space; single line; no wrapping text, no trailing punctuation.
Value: 20.75mm
